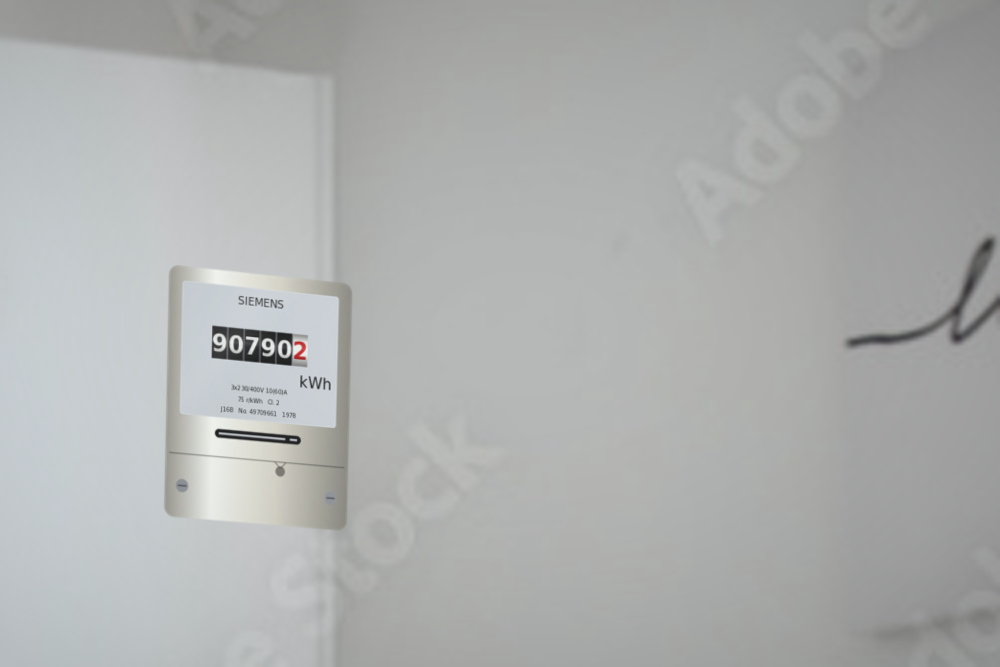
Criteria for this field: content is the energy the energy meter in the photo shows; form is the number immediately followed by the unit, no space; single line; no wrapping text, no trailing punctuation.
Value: 90790.2kWh
